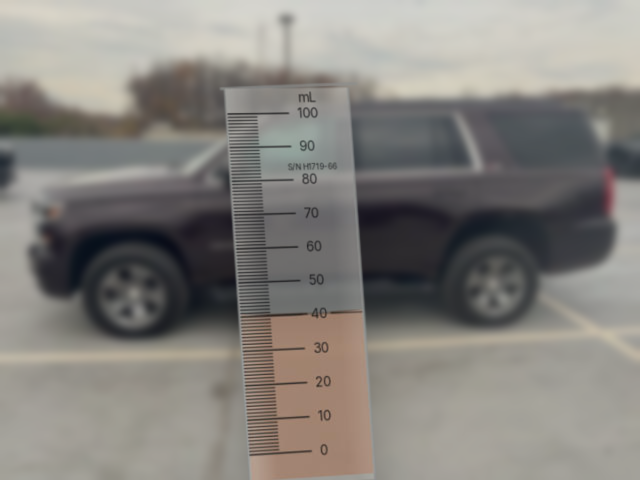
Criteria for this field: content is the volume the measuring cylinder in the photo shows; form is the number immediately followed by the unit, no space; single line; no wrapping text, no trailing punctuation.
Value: 40mL
